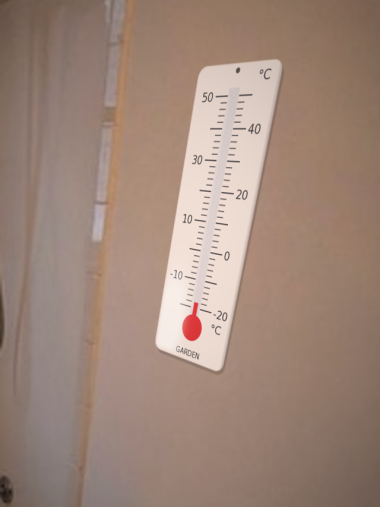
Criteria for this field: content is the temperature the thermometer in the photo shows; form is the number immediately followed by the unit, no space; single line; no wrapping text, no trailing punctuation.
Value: -18°C
